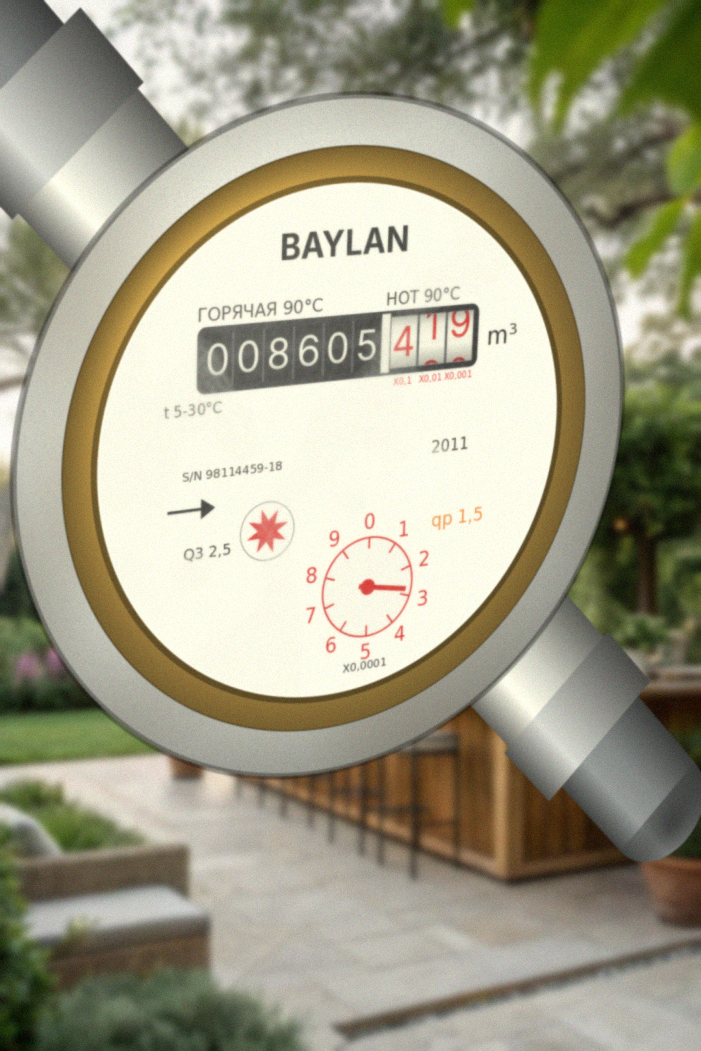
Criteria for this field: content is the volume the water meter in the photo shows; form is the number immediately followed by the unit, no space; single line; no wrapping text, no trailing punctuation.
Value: 8605.4192m³
